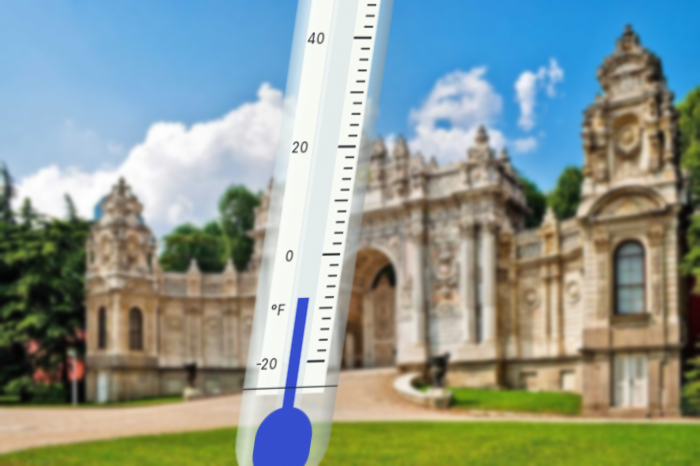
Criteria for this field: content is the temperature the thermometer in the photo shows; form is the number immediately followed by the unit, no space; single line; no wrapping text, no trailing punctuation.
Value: -8°F
